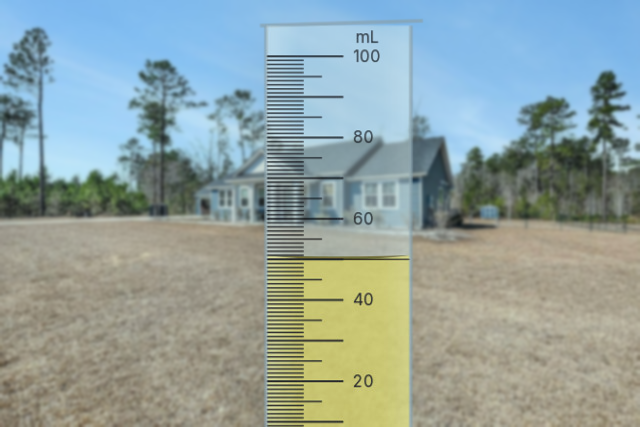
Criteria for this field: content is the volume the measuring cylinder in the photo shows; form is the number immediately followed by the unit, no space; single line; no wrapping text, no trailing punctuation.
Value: 50mL
